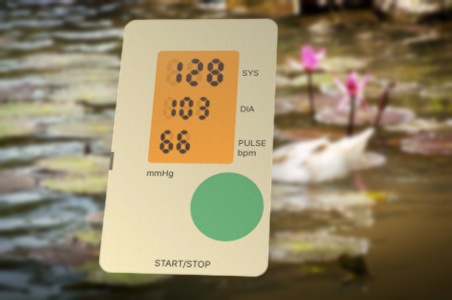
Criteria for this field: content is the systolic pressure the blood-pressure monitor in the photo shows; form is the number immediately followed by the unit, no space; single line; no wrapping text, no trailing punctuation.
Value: 128mmHg
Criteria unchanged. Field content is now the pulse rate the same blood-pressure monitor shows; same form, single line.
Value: 66bpm
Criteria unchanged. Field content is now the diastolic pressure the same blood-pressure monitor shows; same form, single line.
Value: 103mmHg
